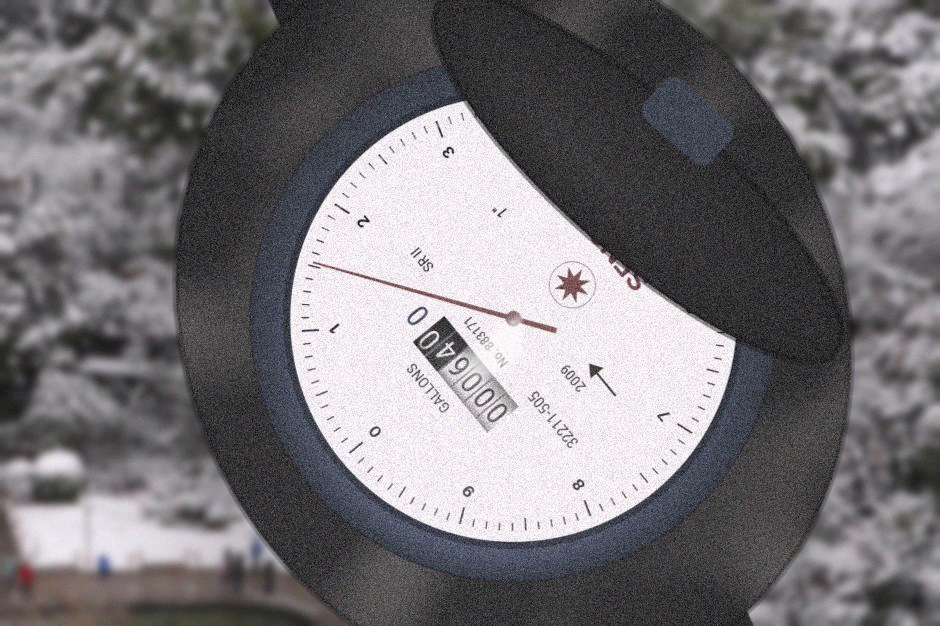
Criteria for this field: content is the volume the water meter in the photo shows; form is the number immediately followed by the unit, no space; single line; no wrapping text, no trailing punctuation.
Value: 6401.5gal
